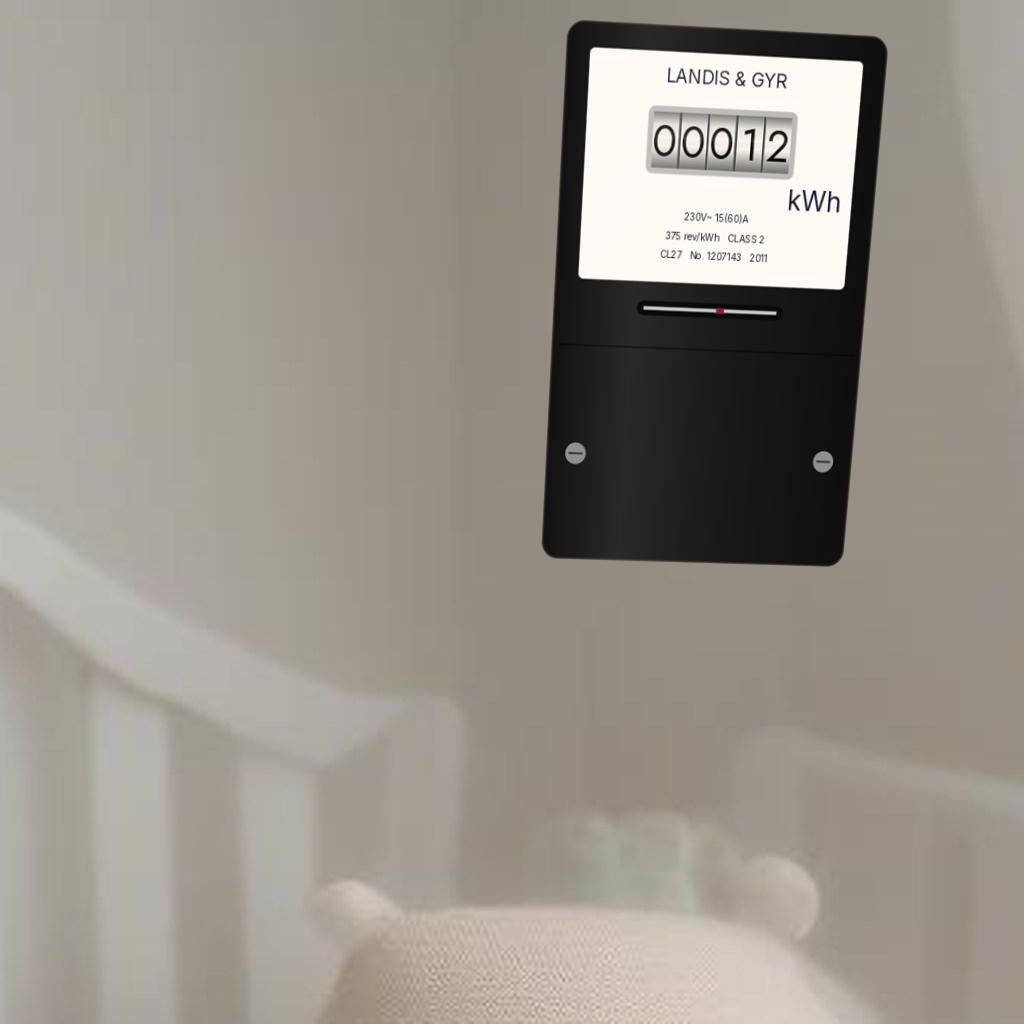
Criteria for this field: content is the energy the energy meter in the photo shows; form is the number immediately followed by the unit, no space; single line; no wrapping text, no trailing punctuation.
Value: 12kWh
